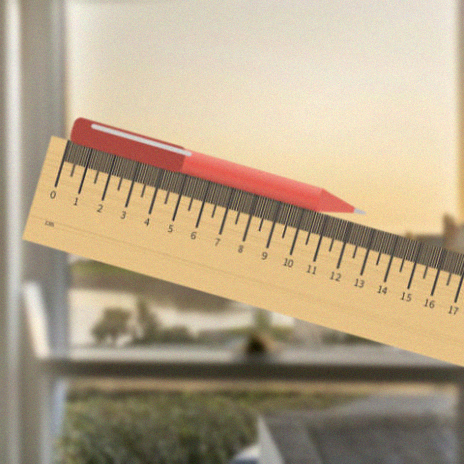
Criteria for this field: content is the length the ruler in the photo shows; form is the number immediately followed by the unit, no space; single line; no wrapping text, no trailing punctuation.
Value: 12.5cm
